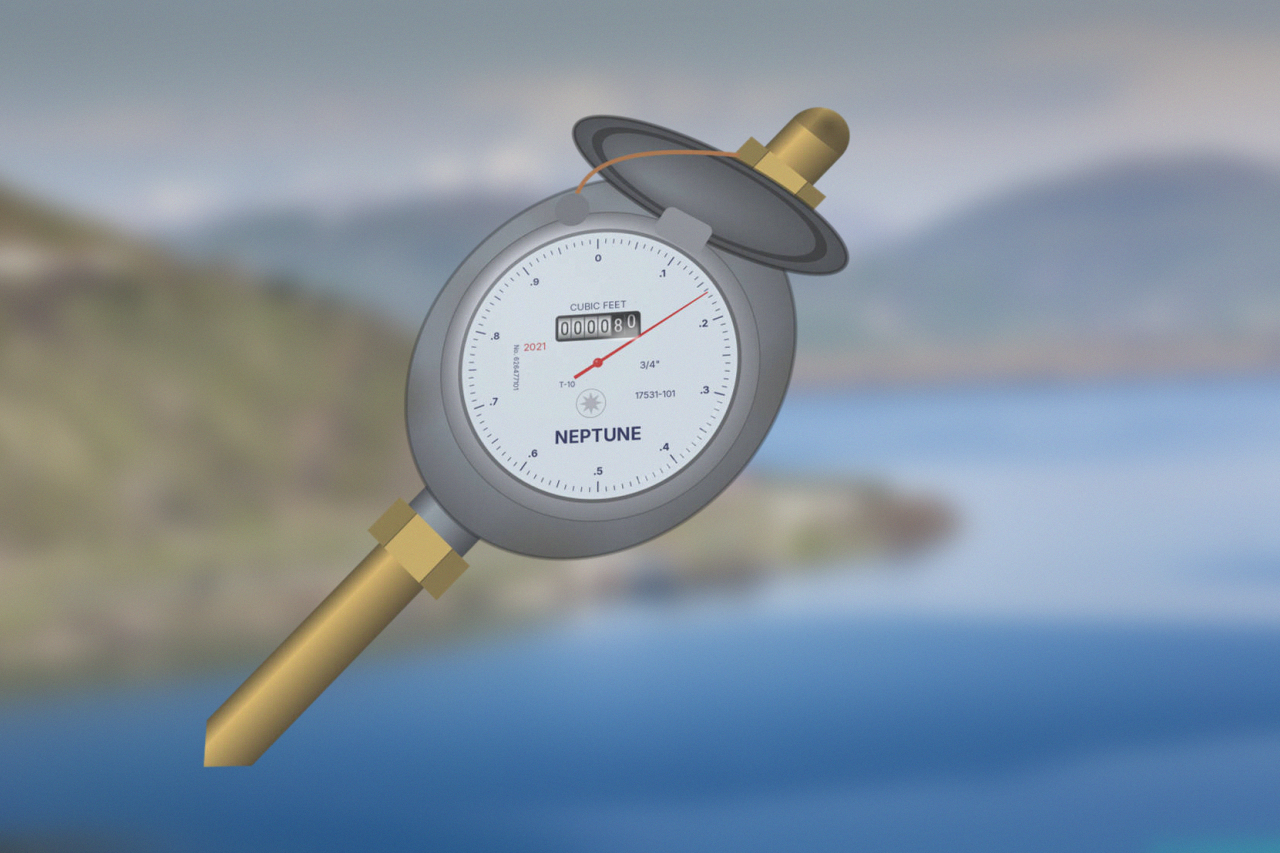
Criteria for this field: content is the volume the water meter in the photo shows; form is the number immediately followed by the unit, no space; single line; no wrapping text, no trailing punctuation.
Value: 80.16ft³
